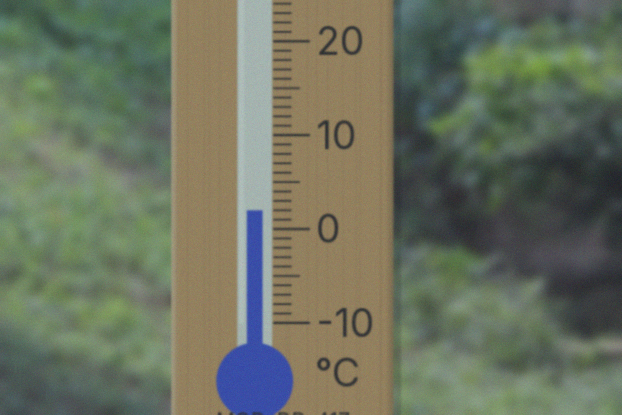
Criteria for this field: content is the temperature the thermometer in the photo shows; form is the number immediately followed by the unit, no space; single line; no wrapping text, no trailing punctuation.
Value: 2°C
